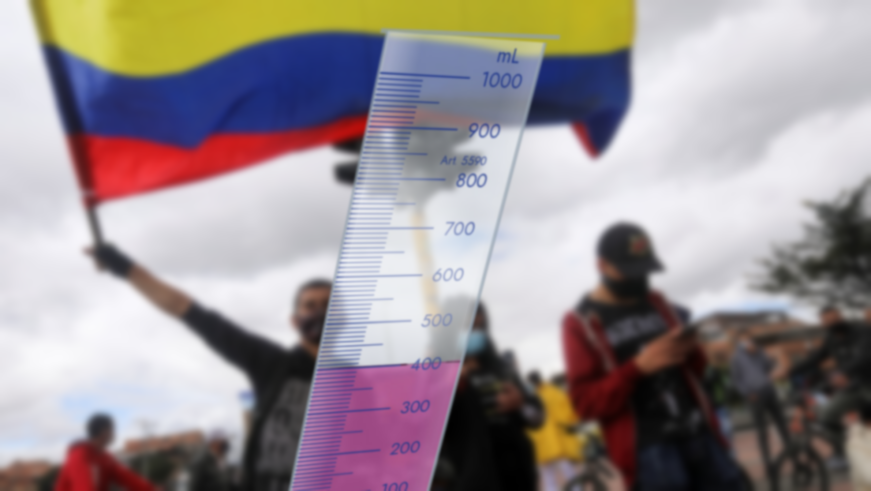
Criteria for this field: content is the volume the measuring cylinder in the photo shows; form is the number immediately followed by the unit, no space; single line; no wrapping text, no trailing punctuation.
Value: 400mL
